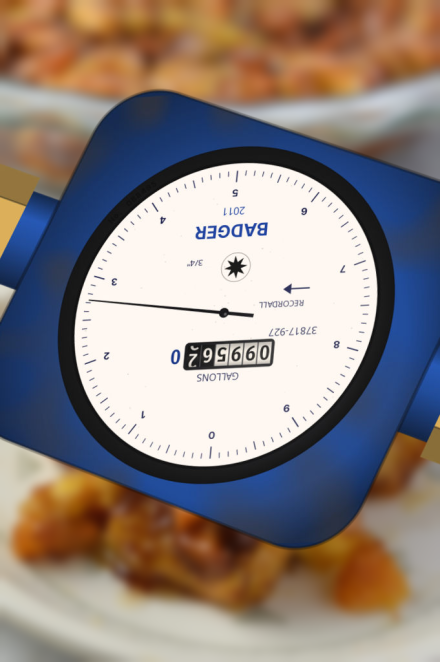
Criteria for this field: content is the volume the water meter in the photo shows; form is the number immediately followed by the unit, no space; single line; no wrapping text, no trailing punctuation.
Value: 995622.7gal
